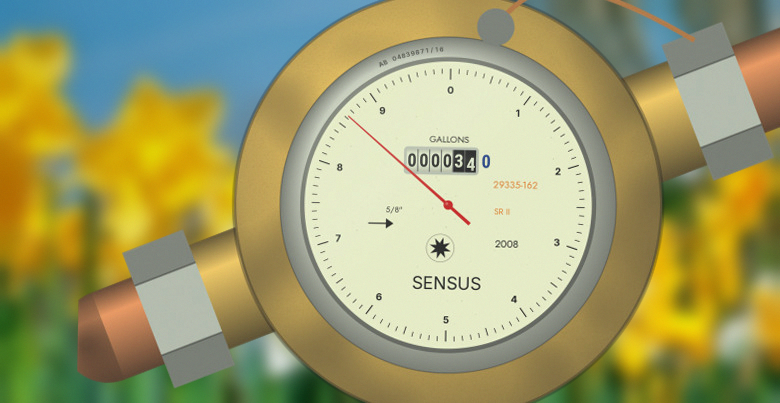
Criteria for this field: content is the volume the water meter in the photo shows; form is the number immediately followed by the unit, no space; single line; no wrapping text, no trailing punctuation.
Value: 338.6gal
